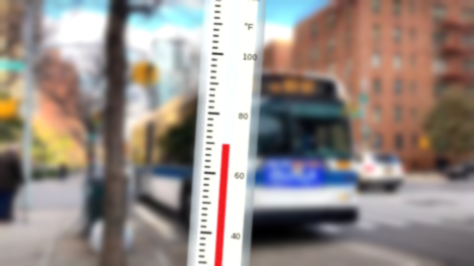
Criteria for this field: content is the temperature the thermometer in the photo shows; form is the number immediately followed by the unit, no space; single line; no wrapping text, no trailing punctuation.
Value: 70°F
